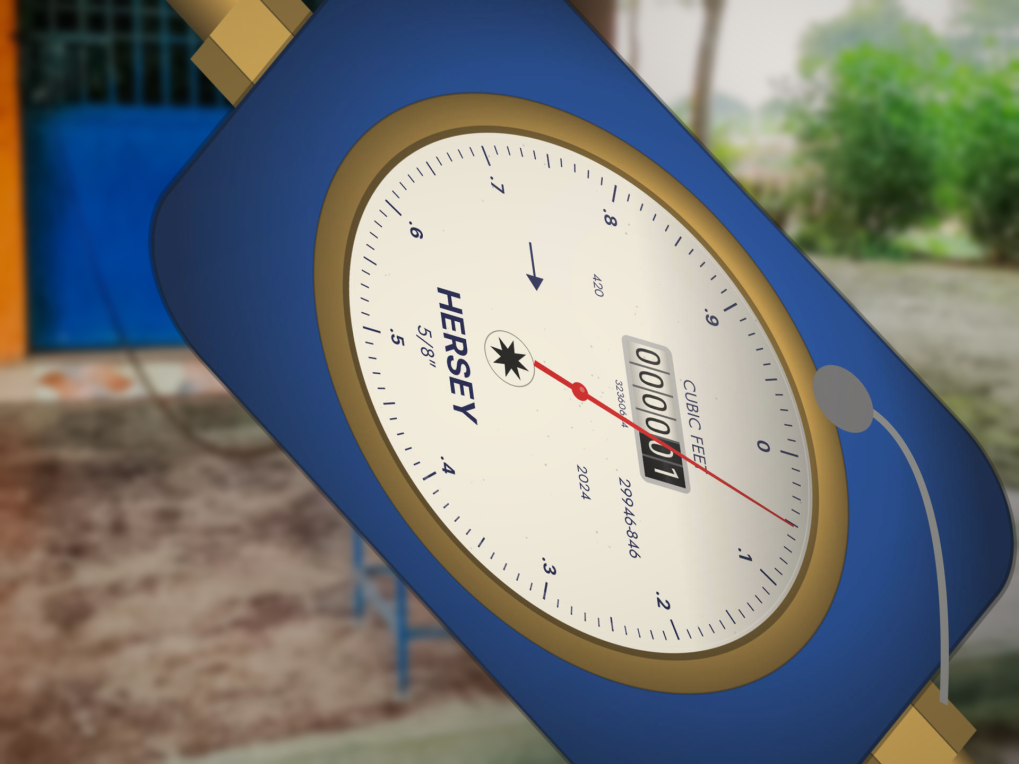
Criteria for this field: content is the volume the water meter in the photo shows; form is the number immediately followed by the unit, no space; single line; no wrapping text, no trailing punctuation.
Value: 1.05ft³
